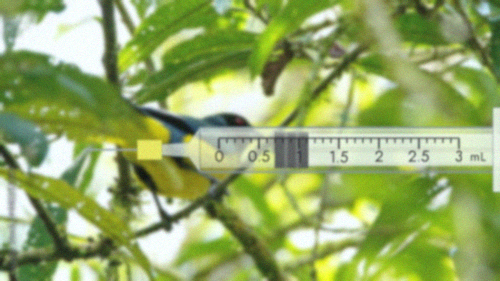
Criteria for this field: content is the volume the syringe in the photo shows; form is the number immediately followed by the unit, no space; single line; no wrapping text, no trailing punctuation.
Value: 0.7mL
